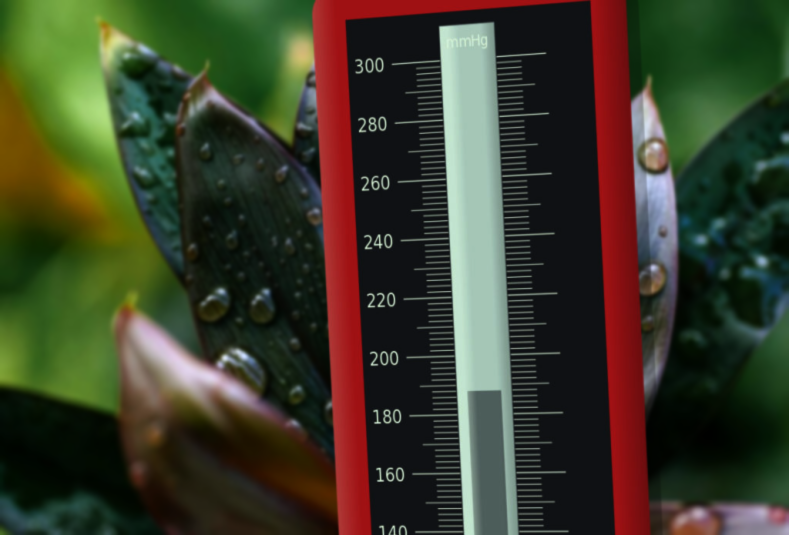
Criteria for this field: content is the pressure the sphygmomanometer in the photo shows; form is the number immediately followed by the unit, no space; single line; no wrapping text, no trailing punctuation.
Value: 188mmHg
